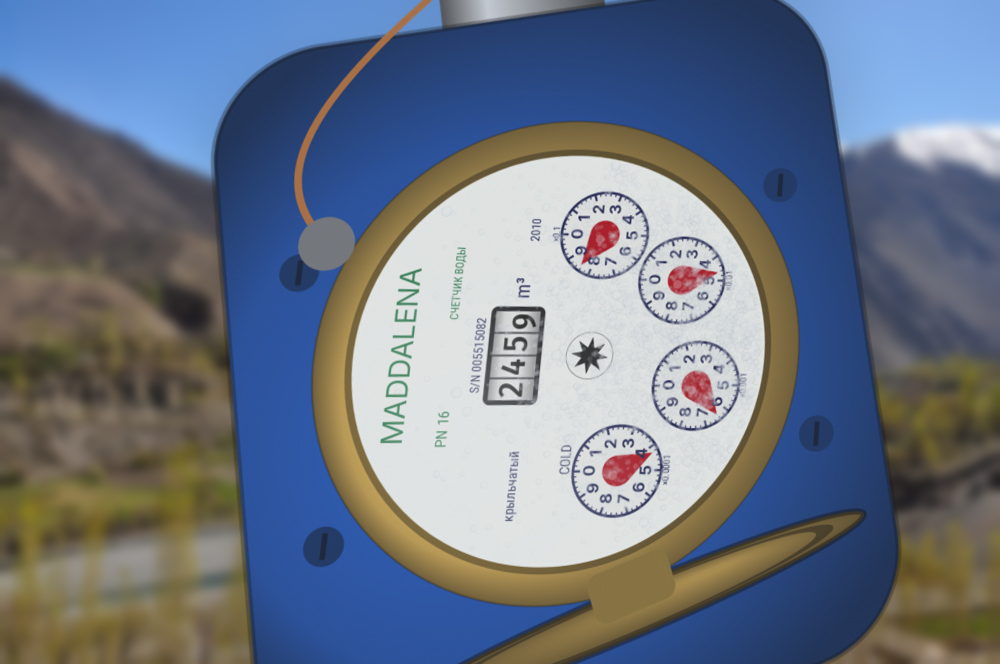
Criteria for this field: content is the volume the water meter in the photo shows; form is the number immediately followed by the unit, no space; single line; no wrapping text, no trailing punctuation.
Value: 2458.8464m³
